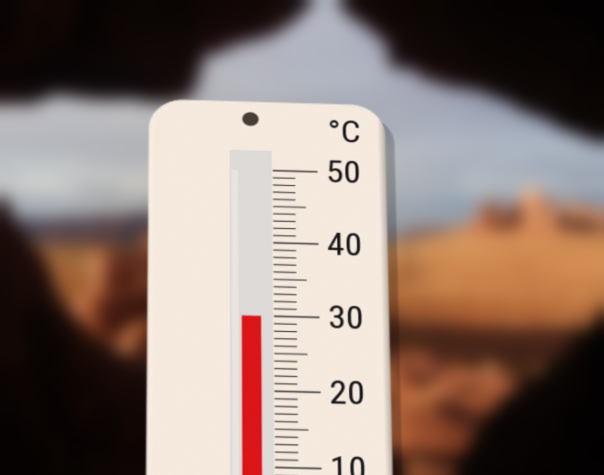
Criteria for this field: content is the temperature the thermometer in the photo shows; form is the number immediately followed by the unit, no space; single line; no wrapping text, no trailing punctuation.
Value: 30°C
